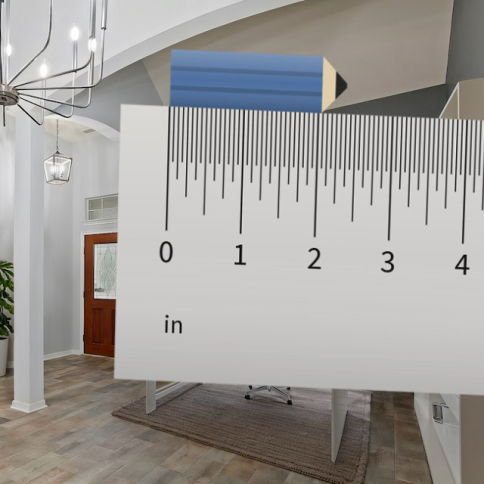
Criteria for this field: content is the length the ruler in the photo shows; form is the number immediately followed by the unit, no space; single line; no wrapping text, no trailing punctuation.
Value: 2.375in
